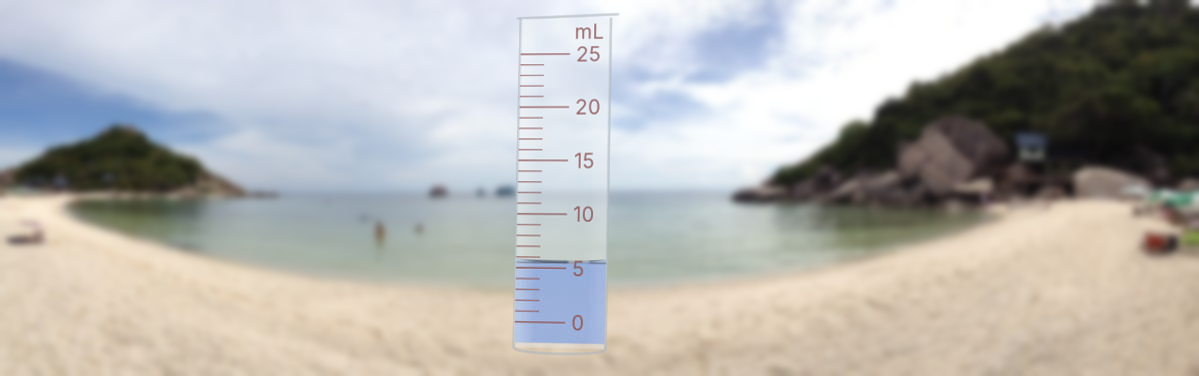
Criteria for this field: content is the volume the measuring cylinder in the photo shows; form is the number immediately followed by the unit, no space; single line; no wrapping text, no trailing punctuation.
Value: 5.5mL
